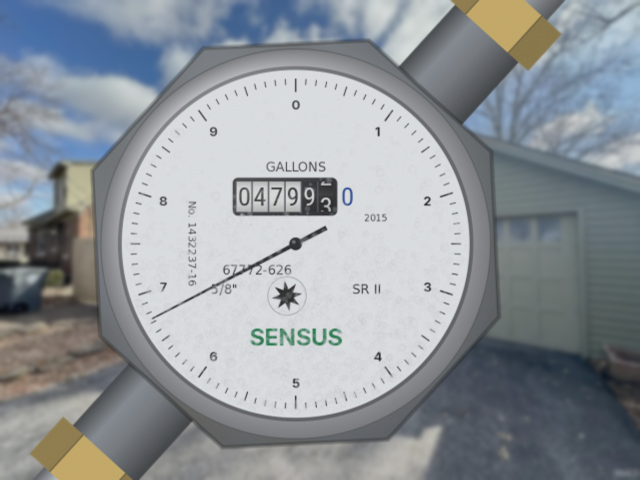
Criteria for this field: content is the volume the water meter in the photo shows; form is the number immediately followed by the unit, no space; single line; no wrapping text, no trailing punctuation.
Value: 479926.7gal
